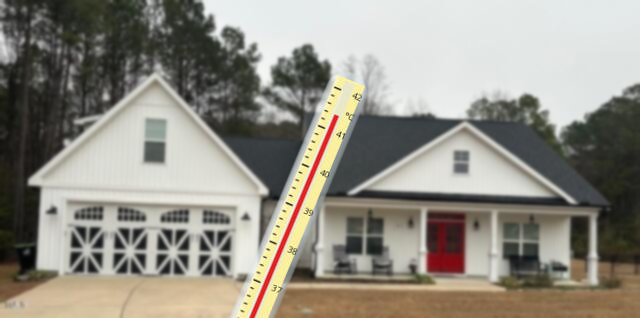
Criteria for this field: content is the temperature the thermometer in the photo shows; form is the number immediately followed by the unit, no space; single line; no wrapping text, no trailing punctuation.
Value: 41.4°C
